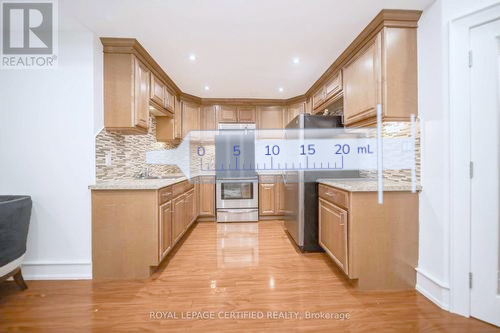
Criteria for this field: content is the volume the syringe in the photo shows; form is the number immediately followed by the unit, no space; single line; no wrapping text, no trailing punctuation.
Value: 2mL
